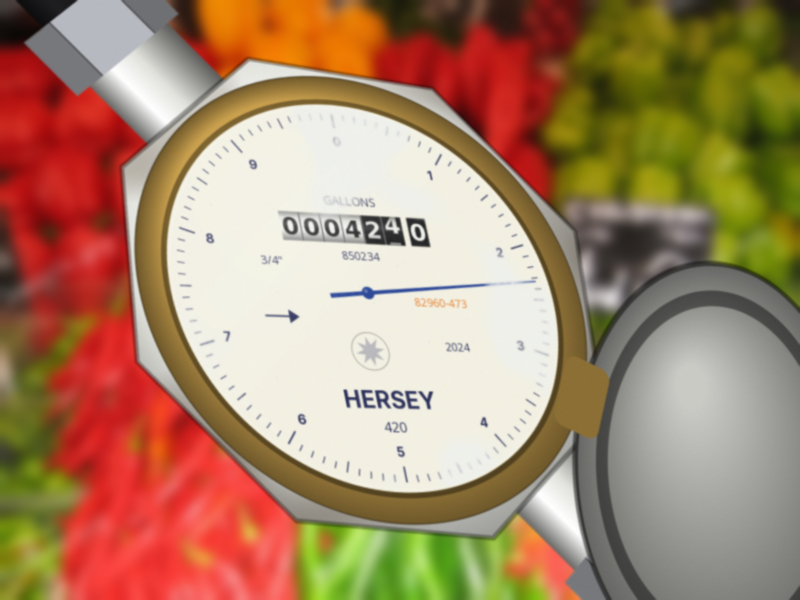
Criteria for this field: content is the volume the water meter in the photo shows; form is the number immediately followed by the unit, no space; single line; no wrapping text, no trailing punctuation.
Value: 4242.3gal
